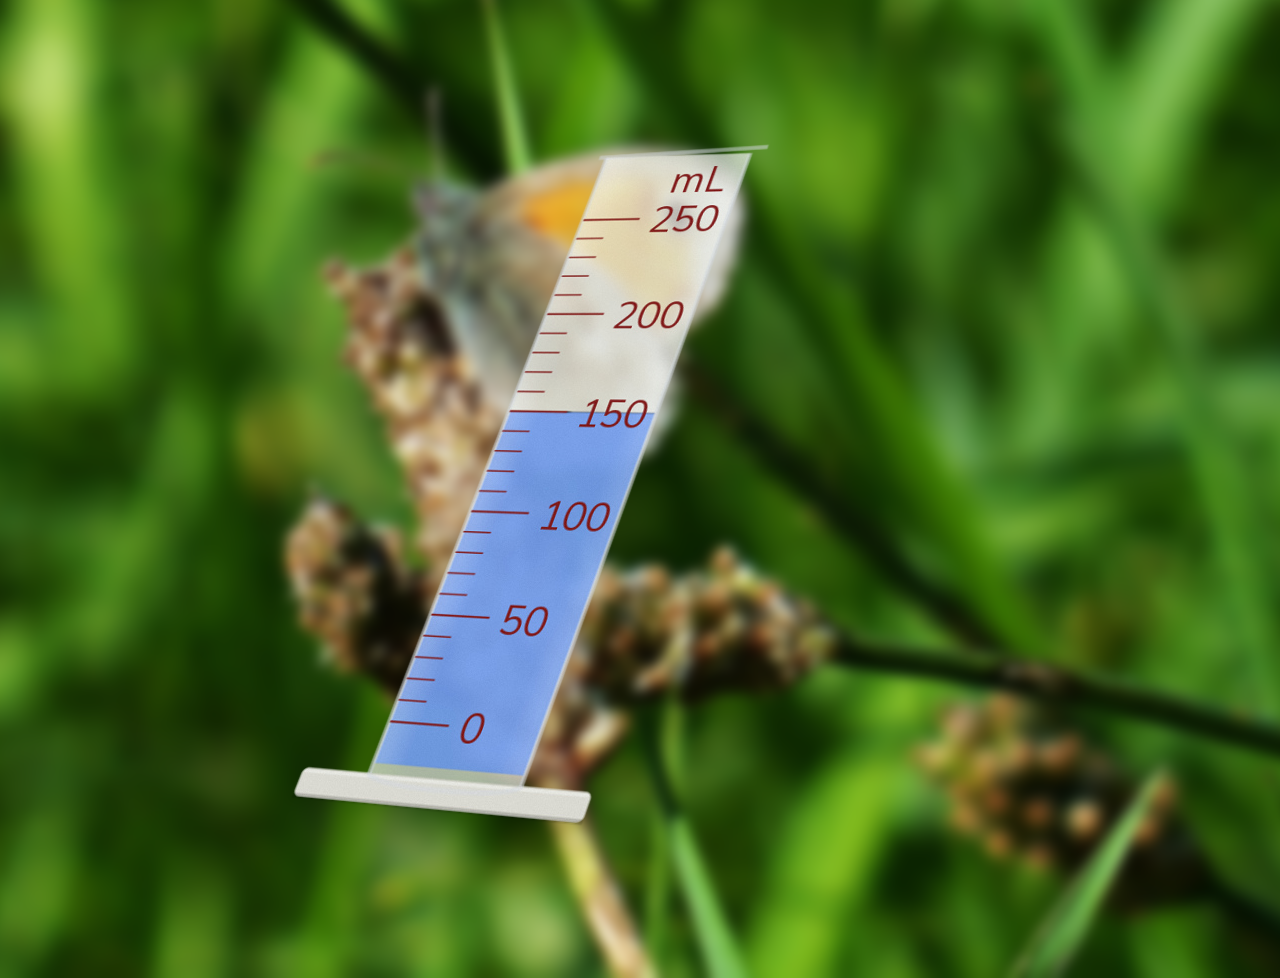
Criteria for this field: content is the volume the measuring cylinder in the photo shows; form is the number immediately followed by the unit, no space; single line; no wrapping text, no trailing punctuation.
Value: 150mL
